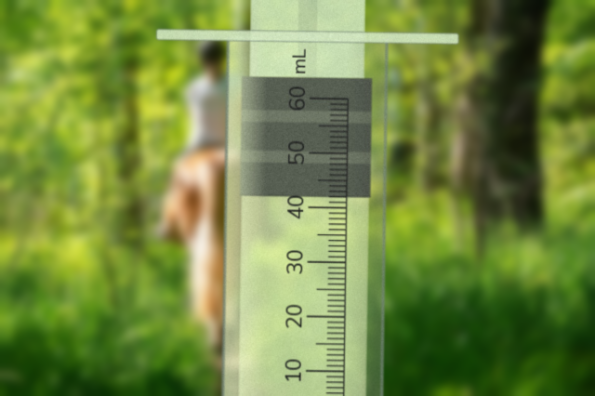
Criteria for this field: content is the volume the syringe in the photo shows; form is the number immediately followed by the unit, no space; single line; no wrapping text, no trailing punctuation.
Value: 42mL
